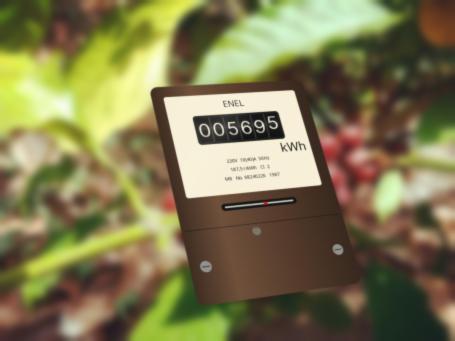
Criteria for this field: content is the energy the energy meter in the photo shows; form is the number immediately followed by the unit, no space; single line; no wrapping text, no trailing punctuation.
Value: 5695kWh
